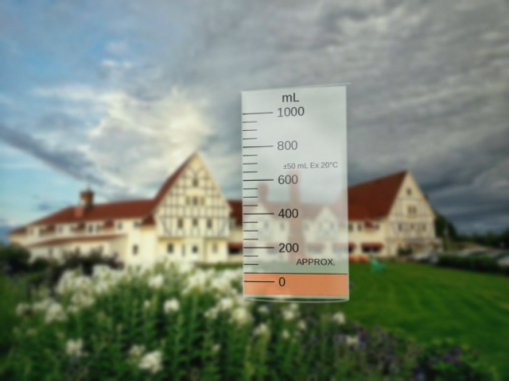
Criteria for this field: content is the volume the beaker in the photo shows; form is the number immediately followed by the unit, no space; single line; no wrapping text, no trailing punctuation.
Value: 50mL
